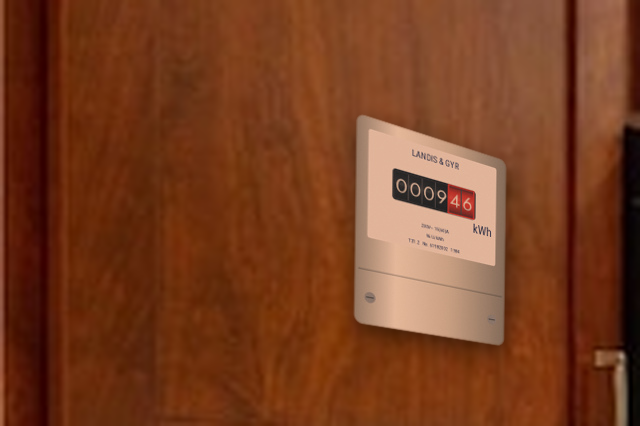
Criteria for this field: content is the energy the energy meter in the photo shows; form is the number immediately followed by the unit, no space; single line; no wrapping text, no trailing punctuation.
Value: 9.46kWh
